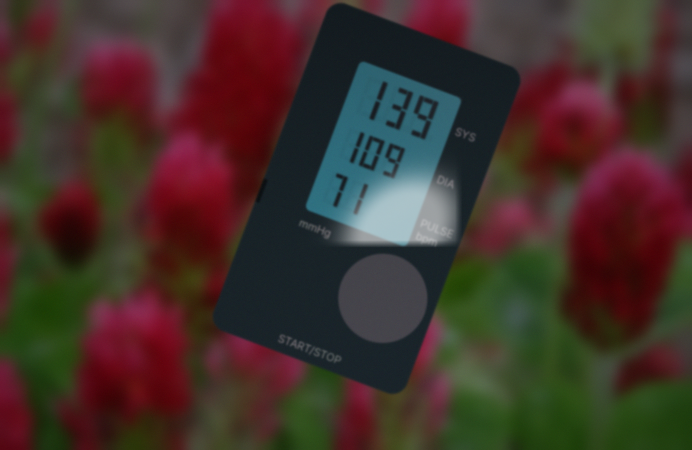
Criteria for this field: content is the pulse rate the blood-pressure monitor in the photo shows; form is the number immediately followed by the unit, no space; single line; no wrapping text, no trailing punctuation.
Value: 71bpm
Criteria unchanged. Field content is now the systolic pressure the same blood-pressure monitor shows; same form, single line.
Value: 139mmHg
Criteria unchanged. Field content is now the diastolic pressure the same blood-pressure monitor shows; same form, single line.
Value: 109mmHg
